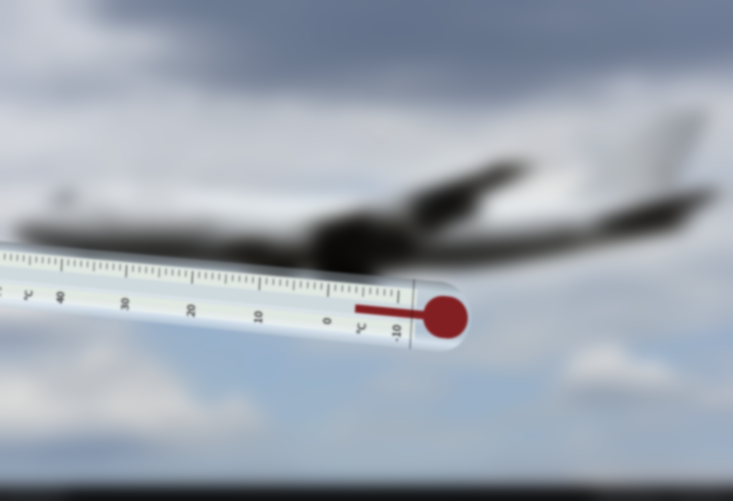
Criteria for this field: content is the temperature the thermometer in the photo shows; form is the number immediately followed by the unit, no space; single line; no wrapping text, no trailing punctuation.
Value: -4°C
